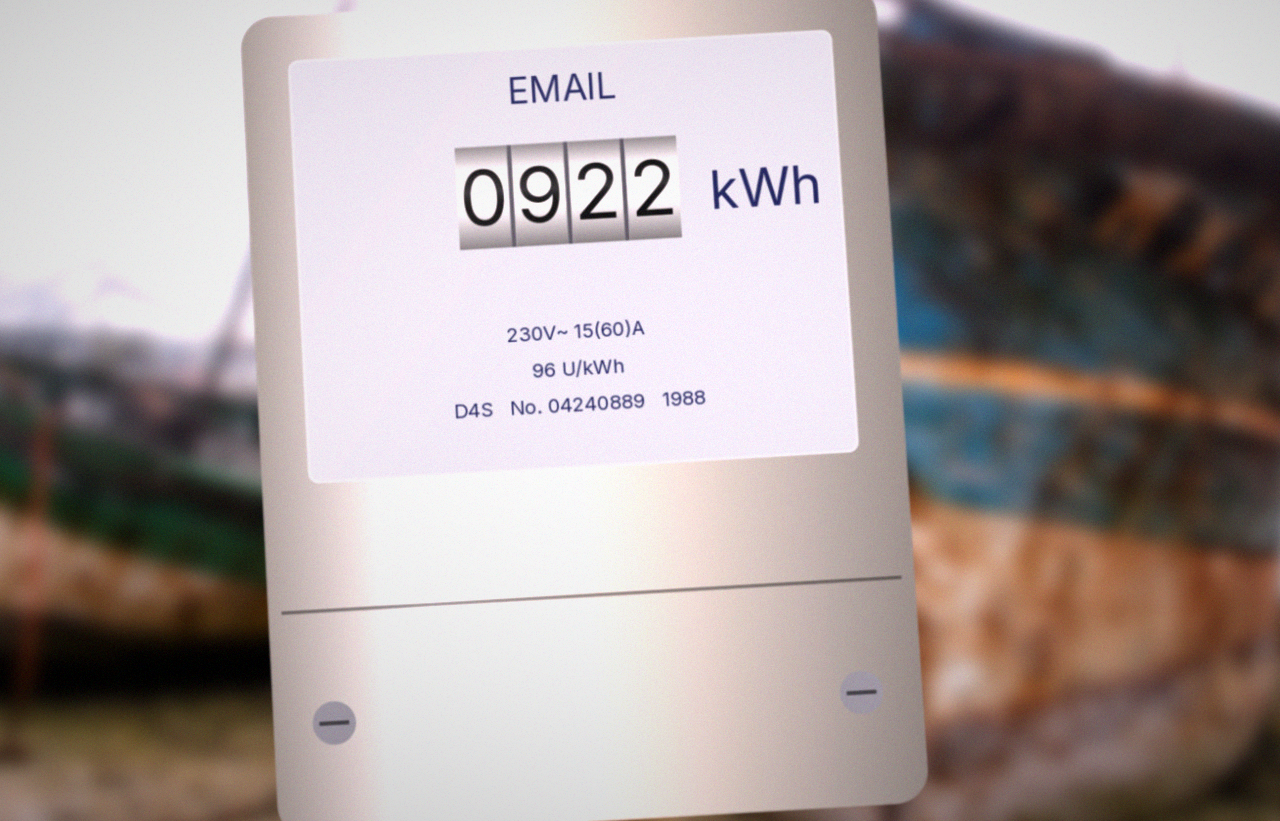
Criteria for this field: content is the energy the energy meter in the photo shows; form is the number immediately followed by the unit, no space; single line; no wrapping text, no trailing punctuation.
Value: 922kWh
